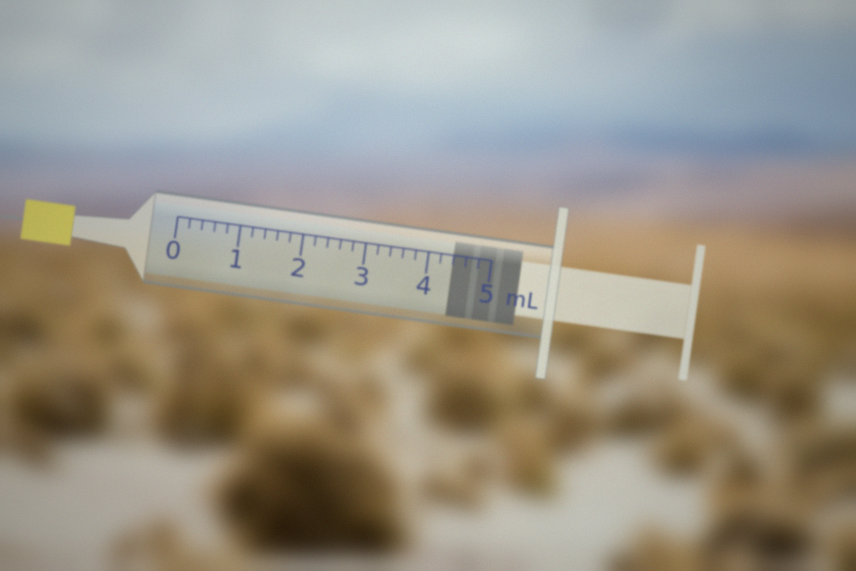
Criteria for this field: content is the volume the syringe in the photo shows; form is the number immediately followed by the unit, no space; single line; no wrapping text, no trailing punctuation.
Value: 4.4mL
